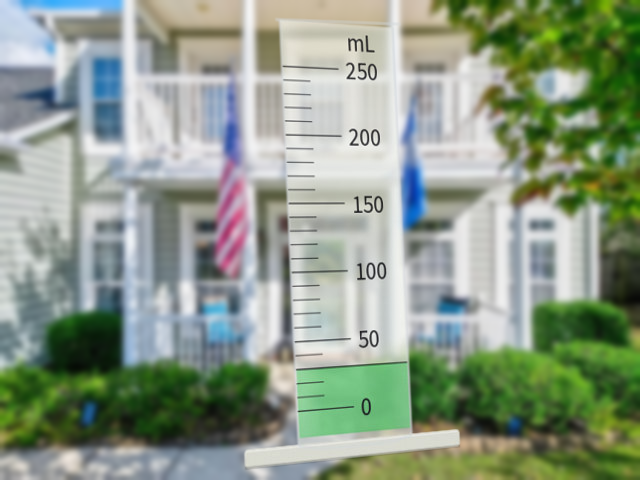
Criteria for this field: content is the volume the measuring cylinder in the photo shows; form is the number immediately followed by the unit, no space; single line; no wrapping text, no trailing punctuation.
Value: 30mL
